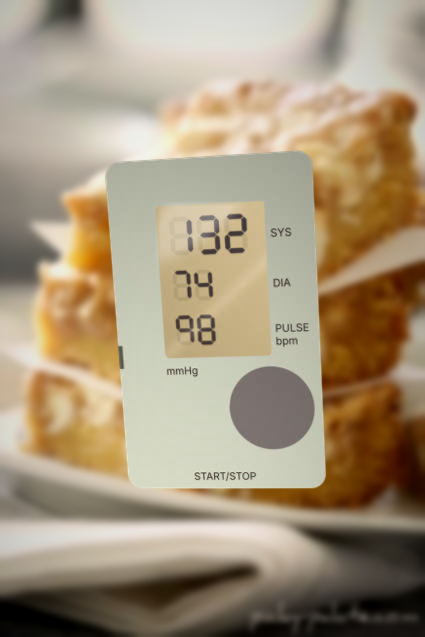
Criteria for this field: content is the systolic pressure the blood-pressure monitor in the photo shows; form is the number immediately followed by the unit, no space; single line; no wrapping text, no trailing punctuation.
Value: 132mmHg
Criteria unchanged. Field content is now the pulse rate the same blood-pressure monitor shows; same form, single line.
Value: 98bpm
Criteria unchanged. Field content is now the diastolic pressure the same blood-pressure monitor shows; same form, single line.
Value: 74mmHg
